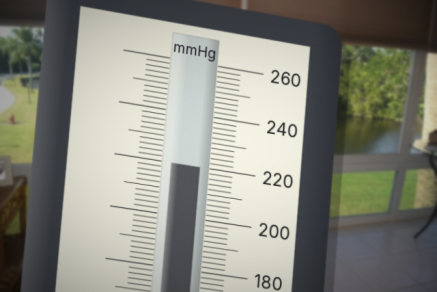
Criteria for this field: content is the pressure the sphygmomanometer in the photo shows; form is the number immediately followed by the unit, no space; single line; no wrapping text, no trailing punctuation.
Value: 220mmHg
